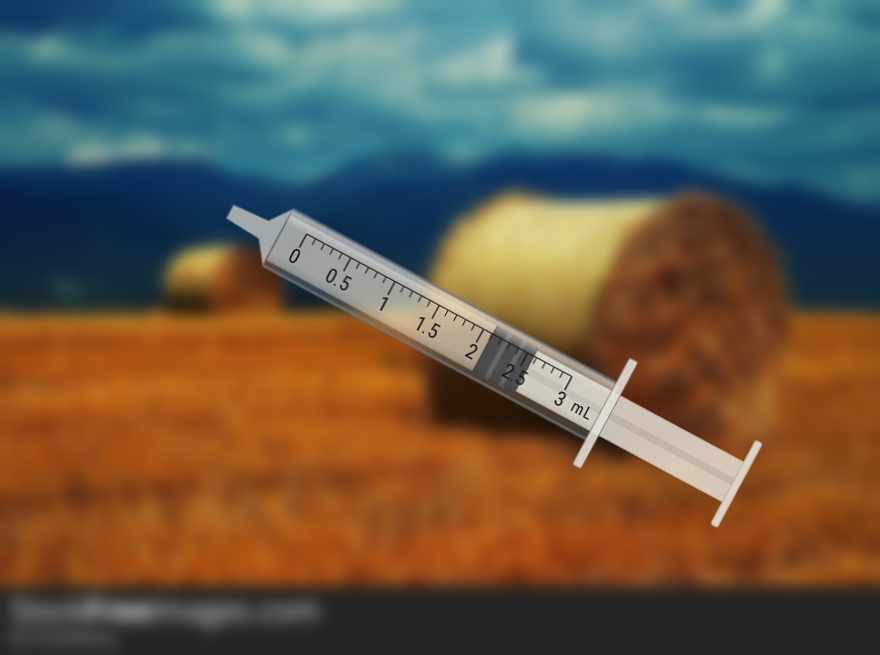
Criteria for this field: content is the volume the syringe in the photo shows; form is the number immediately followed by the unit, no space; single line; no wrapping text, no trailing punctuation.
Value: 2.1mL
